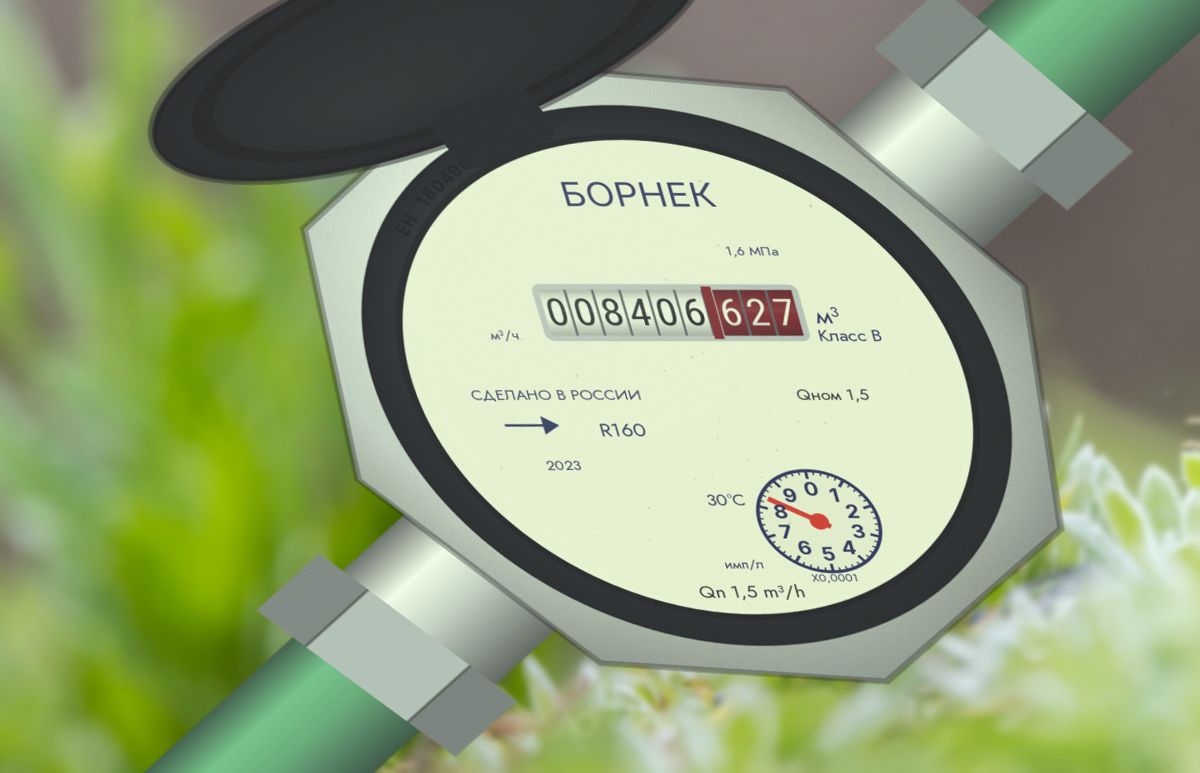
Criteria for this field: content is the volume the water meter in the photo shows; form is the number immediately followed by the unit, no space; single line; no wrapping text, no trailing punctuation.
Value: 8406.6278m³
